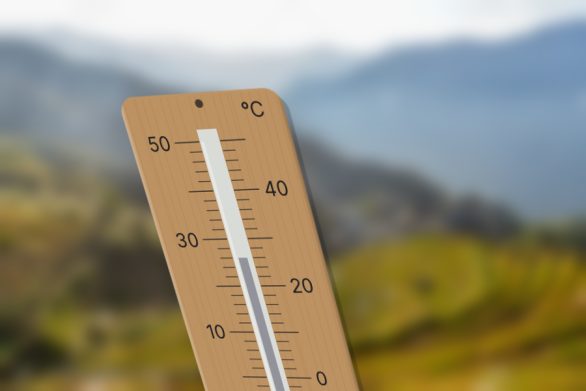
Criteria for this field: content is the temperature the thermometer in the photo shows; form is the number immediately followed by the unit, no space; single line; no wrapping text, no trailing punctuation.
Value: 26°C
